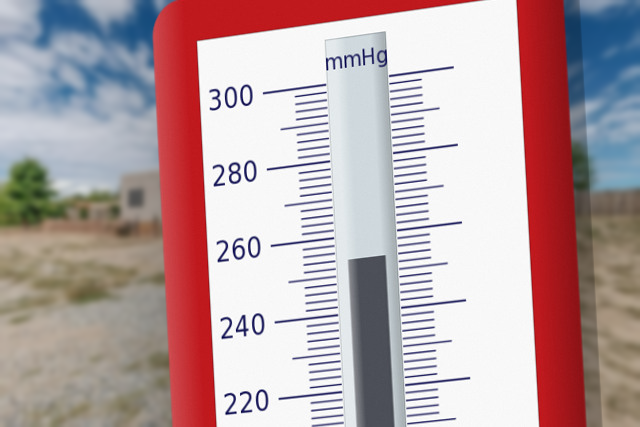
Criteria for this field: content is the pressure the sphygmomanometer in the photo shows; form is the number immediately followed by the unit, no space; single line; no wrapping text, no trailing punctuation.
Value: 254mmHg
